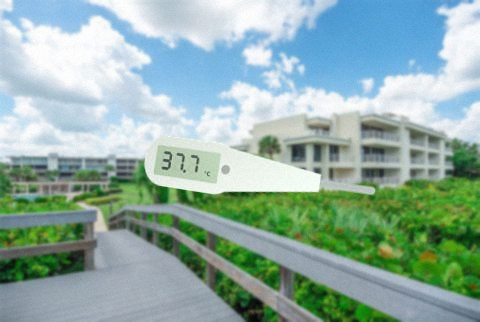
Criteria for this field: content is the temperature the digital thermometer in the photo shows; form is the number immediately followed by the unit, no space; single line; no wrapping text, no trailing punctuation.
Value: 37.7°C
